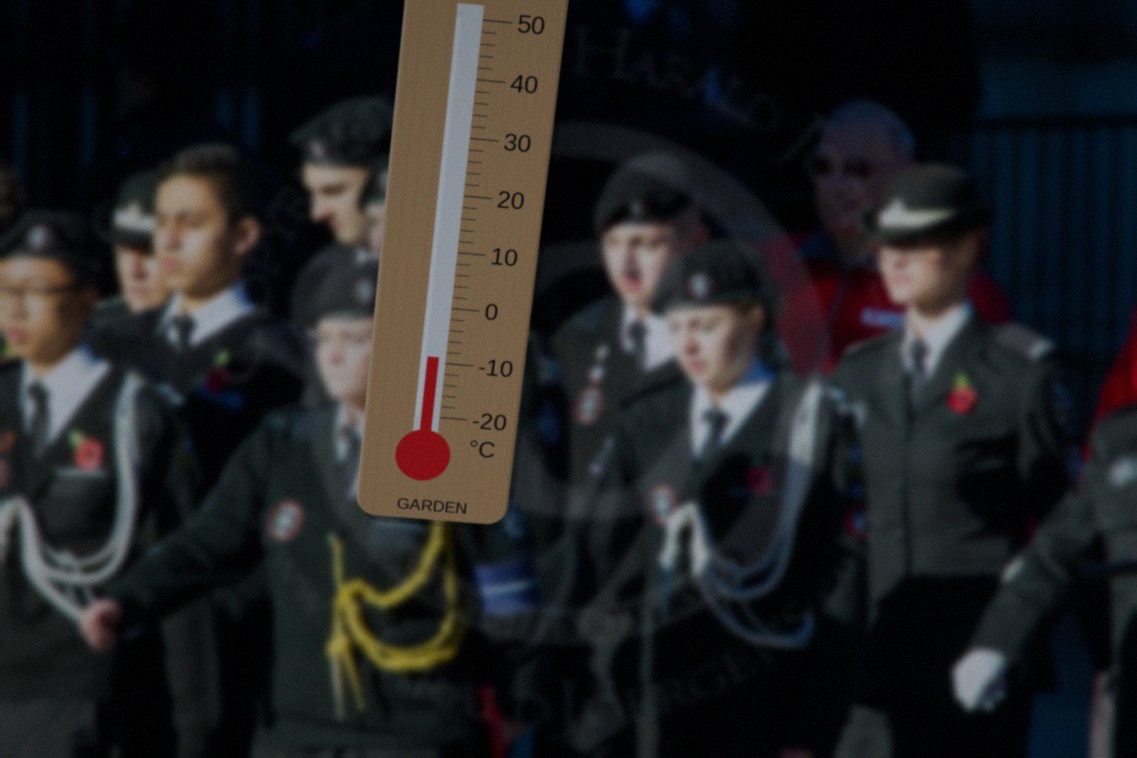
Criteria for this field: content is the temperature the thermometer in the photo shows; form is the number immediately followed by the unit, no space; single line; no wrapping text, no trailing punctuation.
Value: -9°C
